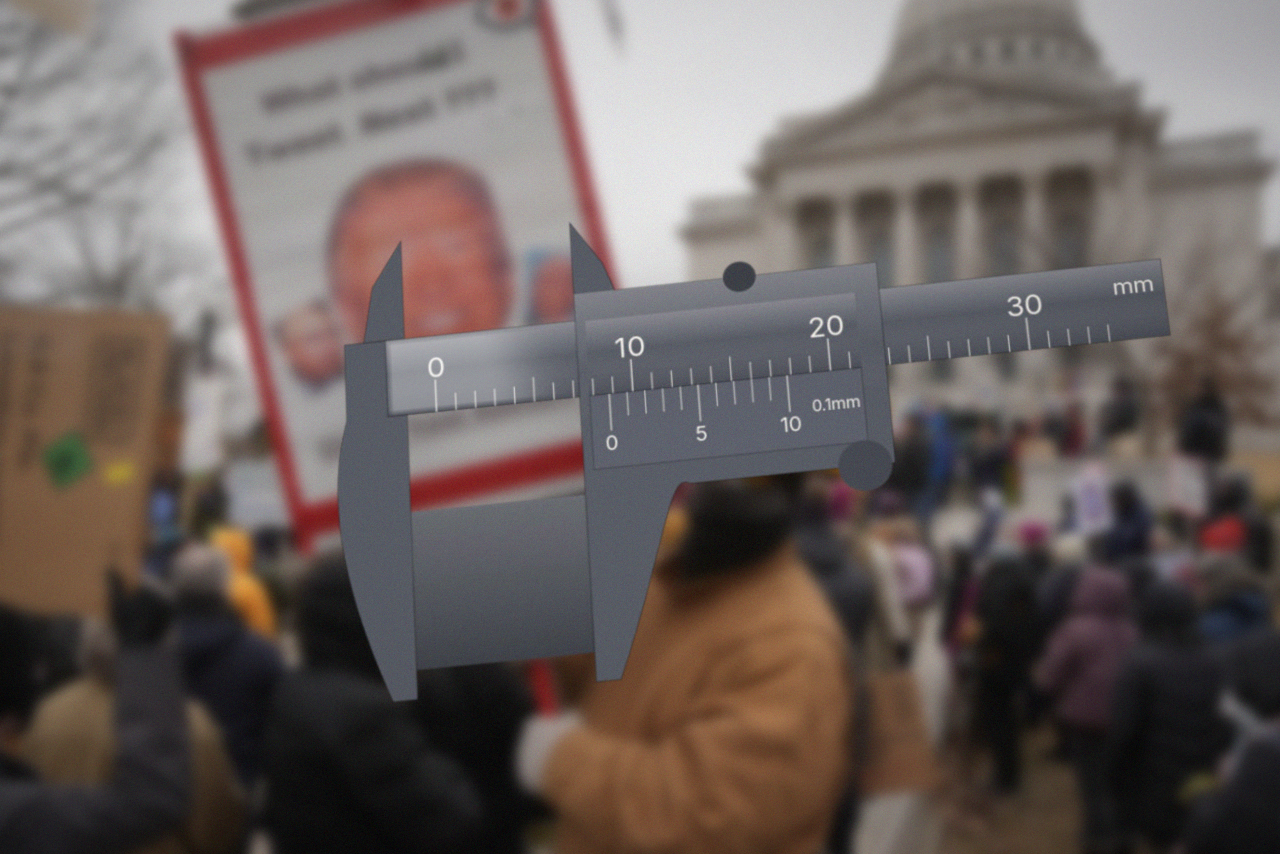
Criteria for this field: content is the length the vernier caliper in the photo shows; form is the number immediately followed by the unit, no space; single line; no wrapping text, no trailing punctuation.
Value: 8.8mm
